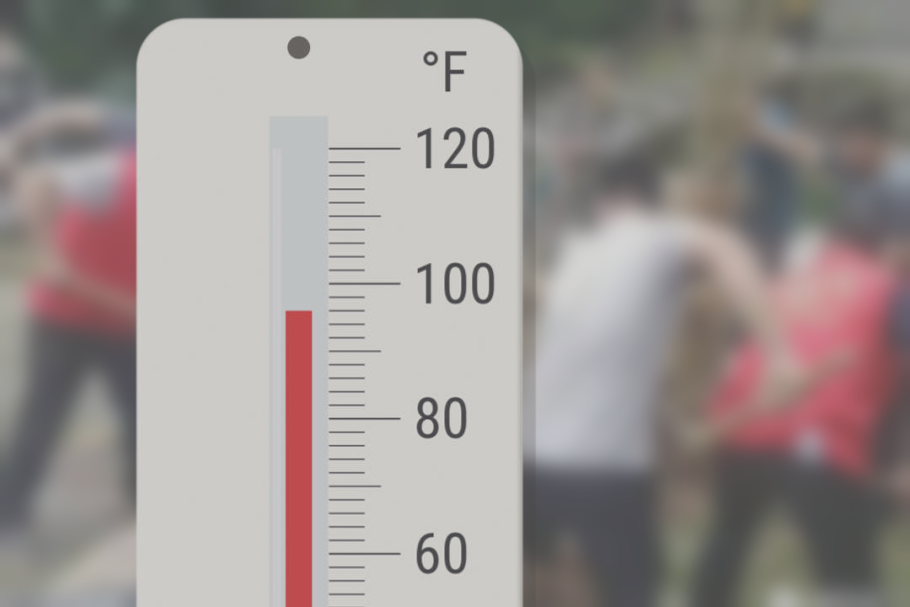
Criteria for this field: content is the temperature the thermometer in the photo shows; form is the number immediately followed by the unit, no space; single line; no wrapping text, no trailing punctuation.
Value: 96°F
